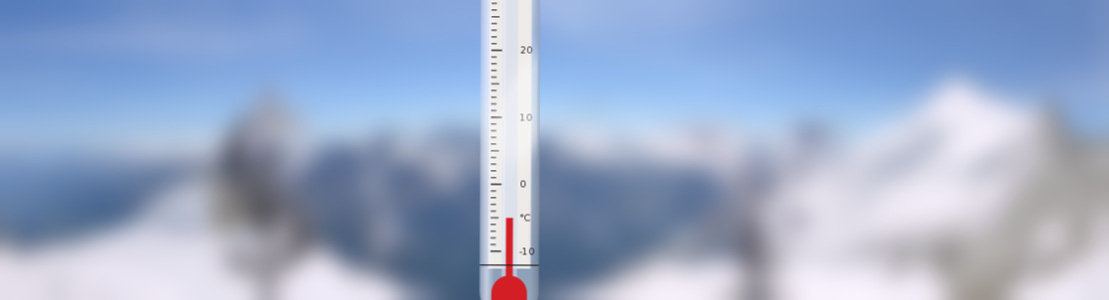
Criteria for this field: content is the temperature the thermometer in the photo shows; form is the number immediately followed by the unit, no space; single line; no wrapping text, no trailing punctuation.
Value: -5°C
